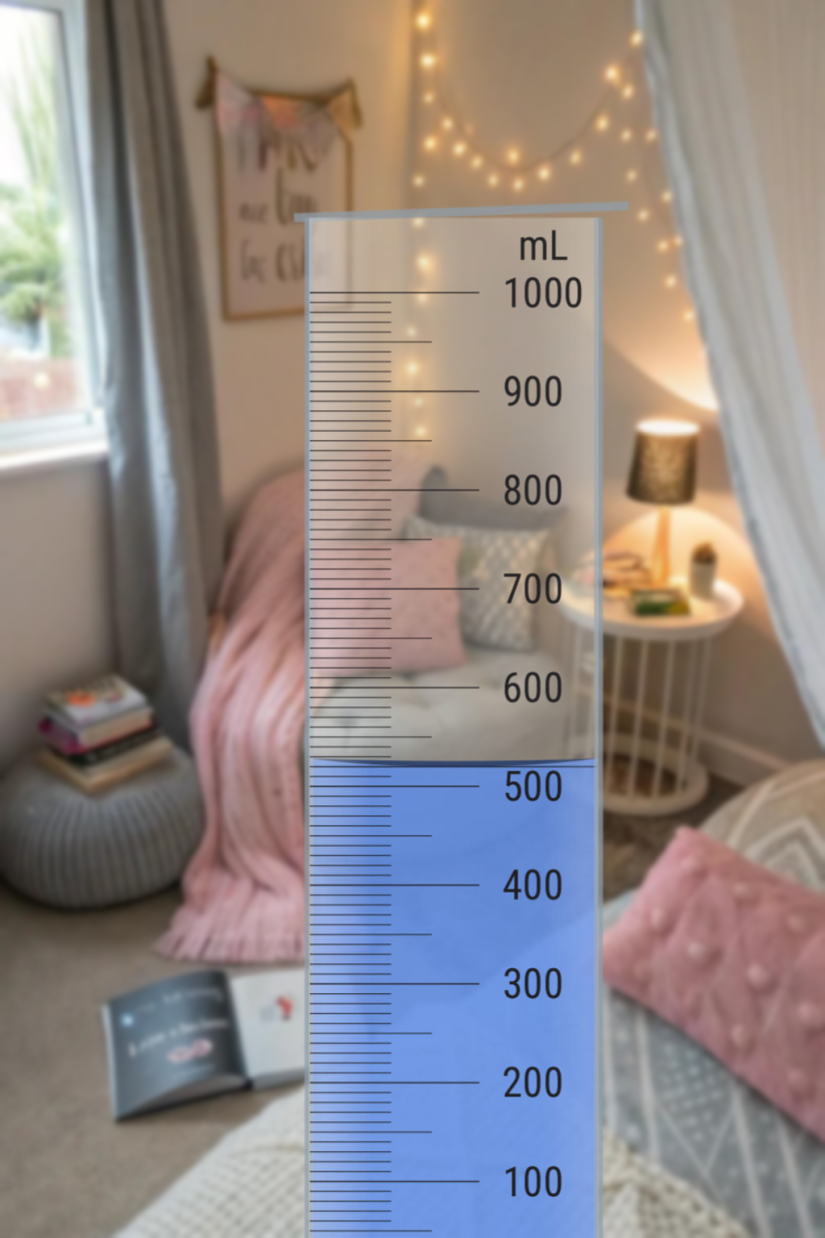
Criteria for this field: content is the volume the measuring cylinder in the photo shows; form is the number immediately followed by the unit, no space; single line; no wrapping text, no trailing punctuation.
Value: 520mL
